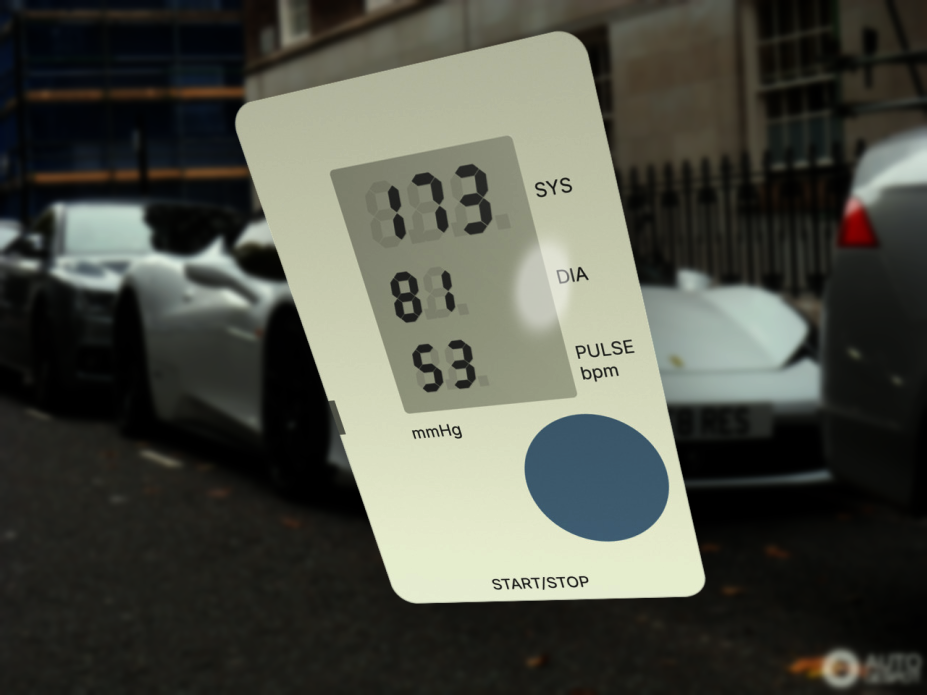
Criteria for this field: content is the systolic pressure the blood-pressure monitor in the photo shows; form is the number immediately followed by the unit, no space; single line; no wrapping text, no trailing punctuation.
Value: 173mmHg
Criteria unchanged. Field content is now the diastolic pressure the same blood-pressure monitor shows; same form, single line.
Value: 81mmHg
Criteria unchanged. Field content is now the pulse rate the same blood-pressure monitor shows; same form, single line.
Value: 53bpm
